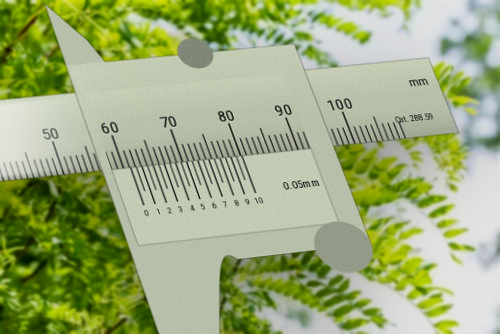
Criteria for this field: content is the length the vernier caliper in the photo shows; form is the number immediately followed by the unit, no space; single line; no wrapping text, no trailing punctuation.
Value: 61.2mm
